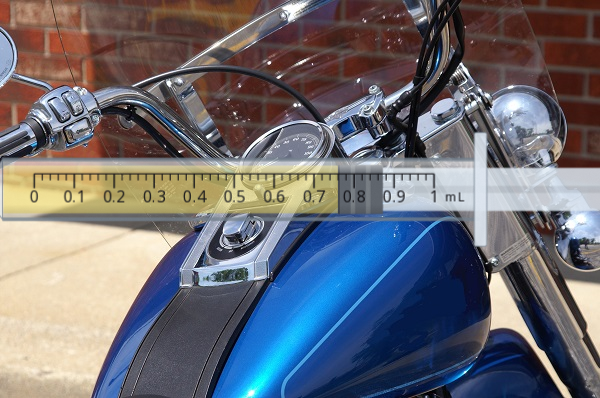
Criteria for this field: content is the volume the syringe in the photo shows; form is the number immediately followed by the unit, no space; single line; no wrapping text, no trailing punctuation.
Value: 0.76mL
